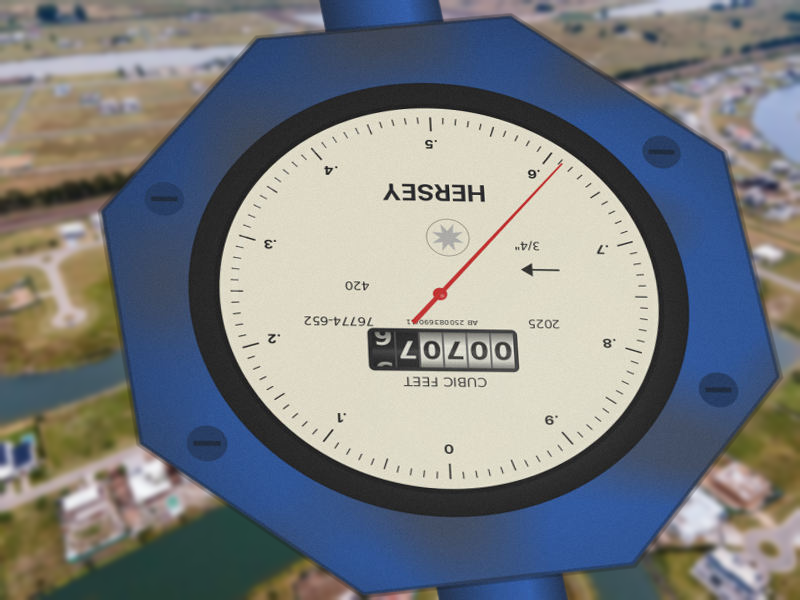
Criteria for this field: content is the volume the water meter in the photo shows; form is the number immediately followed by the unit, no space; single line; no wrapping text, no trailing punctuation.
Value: 7075.61ft³
